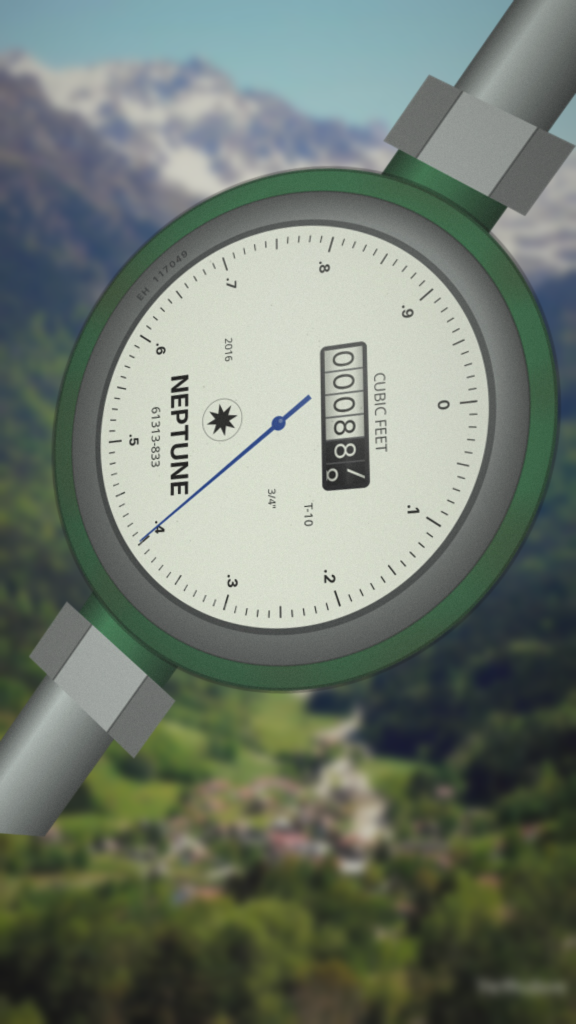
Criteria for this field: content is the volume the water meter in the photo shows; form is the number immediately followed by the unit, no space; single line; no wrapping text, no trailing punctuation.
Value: 887.40ft³
